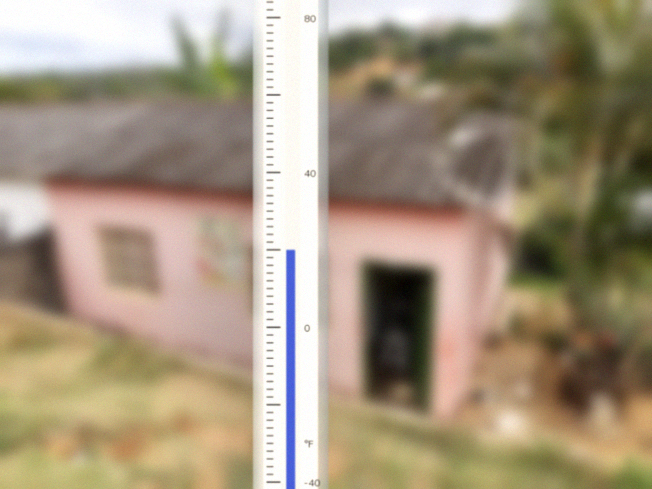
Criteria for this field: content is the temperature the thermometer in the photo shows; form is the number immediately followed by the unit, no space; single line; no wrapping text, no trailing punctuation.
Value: 20°F
